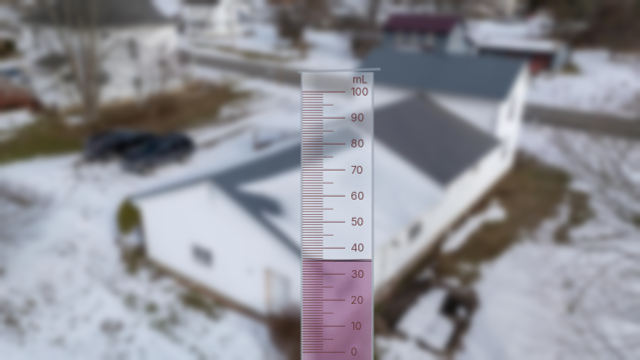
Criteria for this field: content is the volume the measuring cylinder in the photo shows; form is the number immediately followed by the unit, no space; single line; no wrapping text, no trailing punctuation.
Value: 35mL
